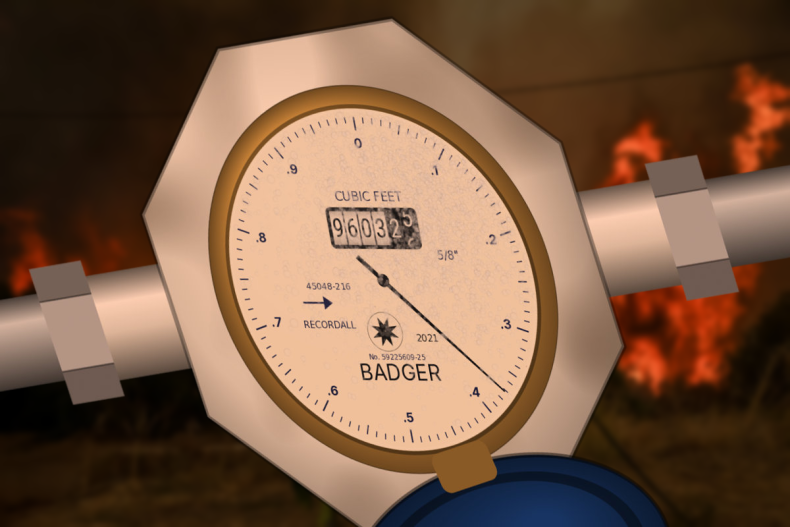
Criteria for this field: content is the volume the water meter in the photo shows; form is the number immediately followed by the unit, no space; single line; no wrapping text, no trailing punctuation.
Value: 960325.37ft³
